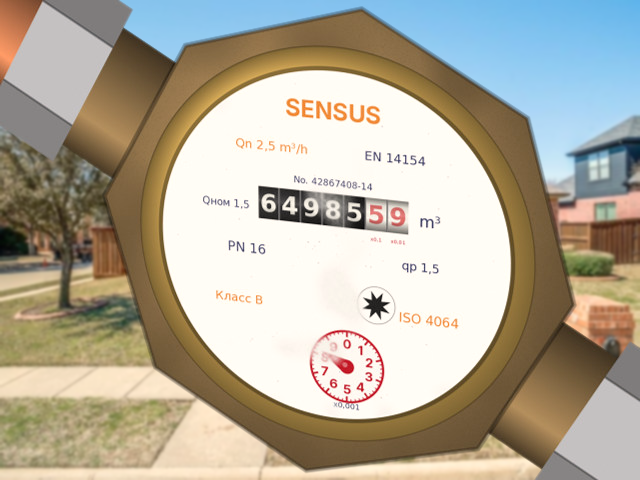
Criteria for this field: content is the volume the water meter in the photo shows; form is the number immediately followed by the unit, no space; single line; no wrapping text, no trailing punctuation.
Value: 64985.598m³
